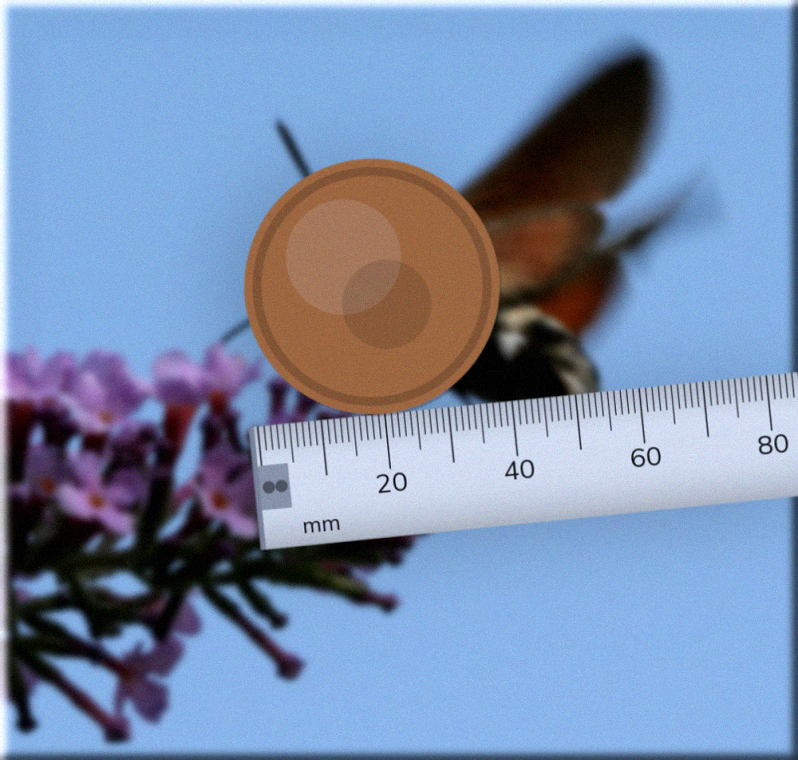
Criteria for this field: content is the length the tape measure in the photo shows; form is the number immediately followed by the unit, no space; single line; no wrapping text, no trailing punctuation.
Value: 40mm
